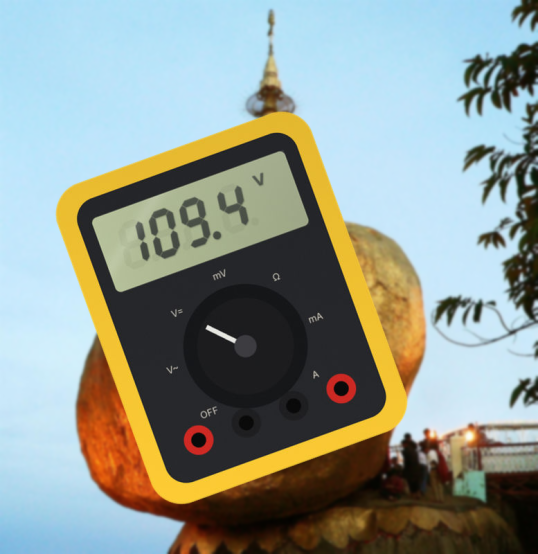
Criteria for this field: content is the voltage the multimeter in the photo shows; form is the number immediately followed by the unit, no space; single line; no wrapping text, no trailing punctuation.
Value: 109.4V
